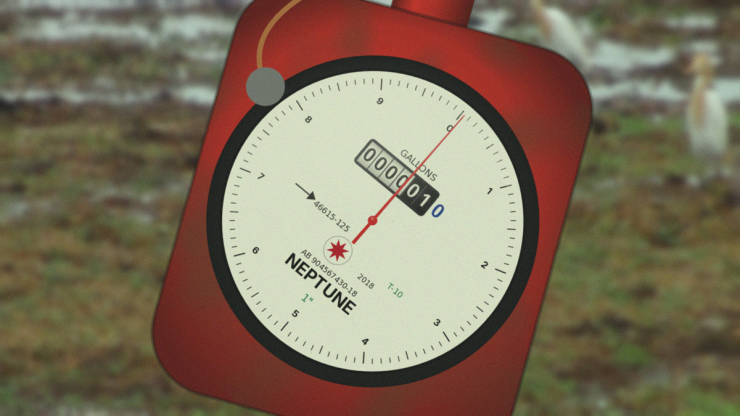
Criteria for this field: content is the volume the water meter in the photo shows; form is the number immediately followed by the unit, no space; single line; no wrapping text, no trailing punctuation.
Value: 10.0gal
